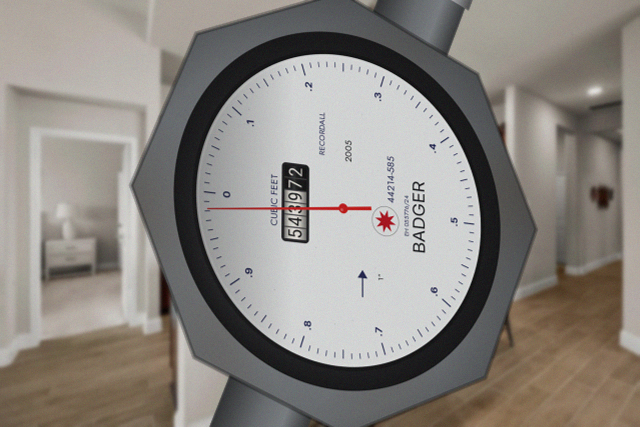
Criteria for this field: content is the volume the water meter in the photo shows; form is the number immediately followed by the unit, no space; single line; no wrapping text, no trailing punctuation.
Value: 543971.98ft³
